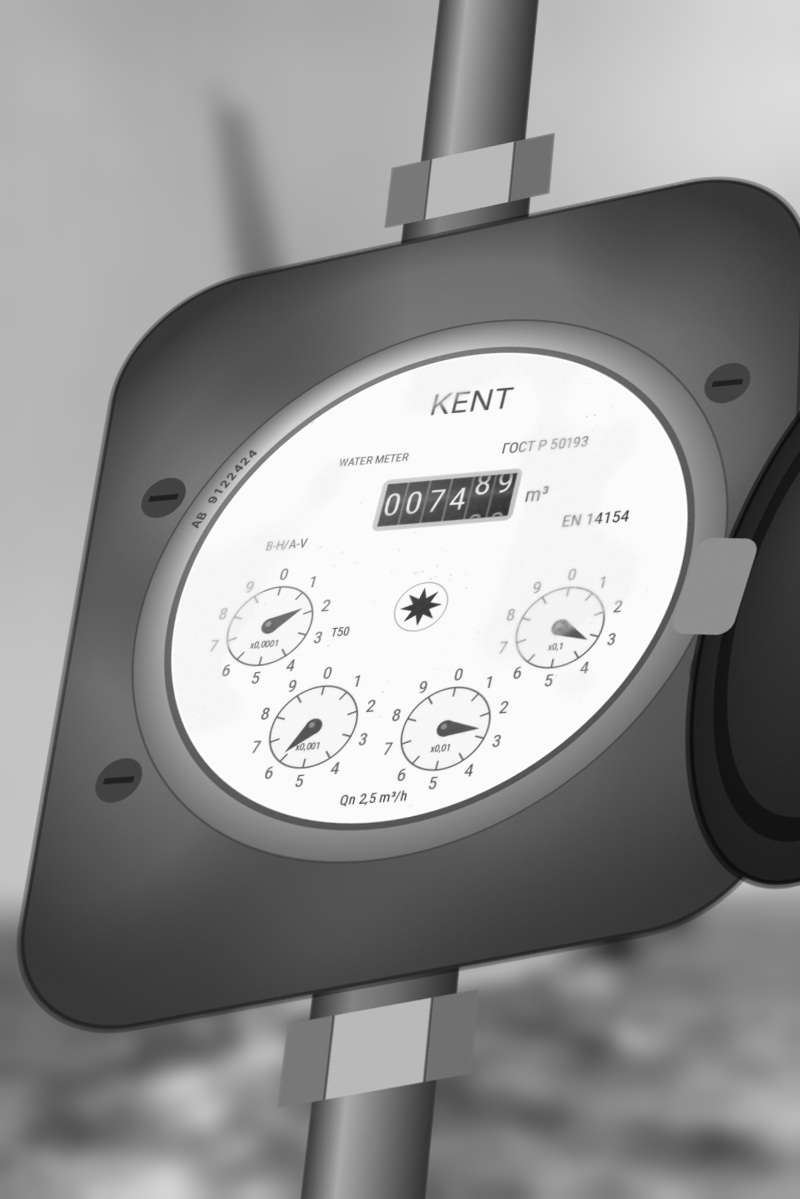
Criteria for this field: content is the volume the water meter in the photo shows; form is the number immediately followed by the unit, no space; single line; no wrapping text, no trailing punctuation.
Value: 7489.3261m³
